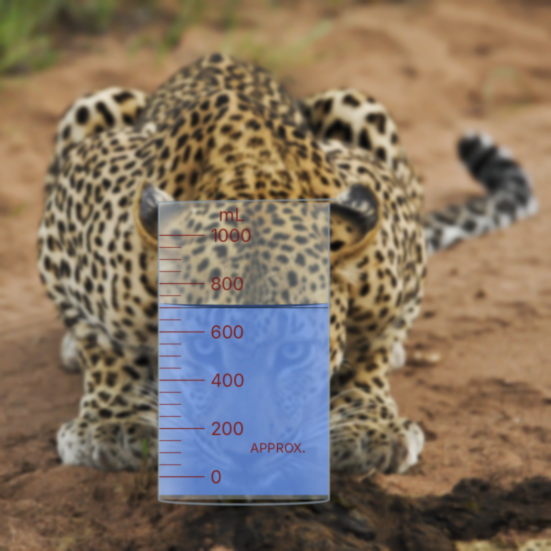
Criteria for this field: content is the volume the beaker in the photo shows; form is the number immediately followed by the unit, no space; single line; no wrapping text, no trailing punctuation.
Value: 700mL
